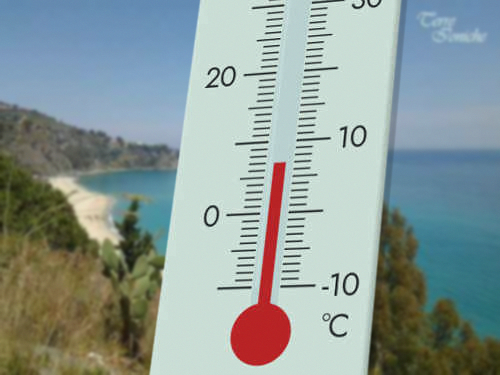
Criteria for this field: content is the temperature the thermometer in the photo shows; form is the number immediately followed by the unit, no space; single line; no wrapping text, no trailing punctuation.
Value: 7°C
